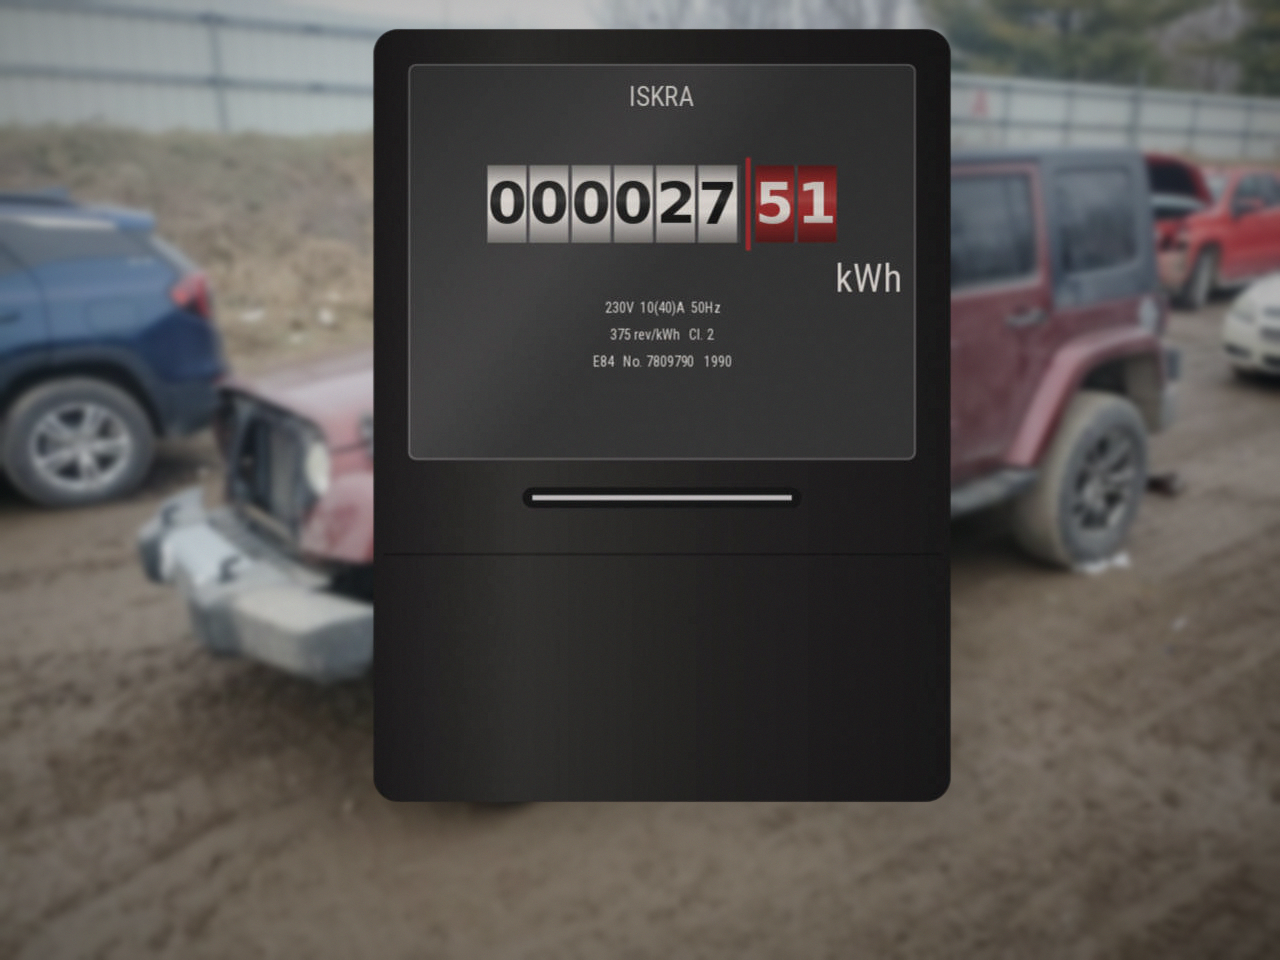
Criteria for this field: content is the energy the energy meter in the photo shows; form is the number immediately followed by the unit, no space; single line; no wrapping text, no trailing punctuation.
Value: 27.51kWh
